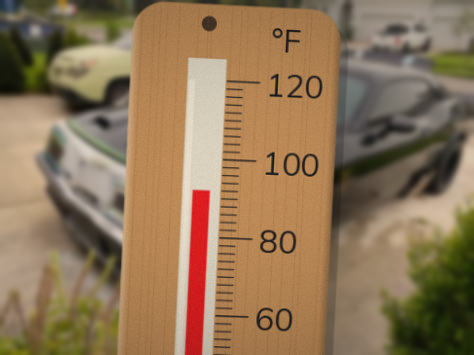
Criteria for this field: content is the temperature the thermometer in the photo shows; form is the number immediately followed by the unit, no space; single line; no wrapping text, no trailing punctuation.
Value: 92°F
